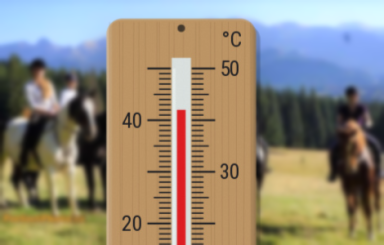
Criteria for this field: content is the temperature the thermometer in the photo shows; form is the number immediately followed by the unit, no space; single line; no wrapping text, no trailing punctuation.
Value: 42°C
